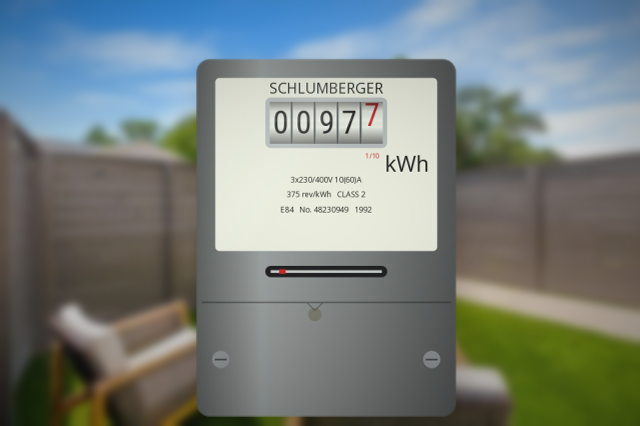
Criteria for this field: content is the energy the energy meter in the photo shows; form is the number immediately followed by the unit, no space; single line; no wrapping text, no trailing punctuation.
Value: 97.7kWh
